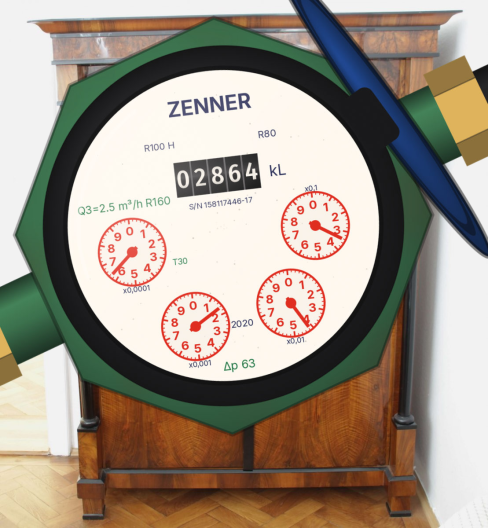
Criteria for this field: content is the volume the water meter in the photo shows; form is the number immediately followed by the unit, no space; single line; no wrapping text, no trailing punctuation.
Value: 2864.3416kL
